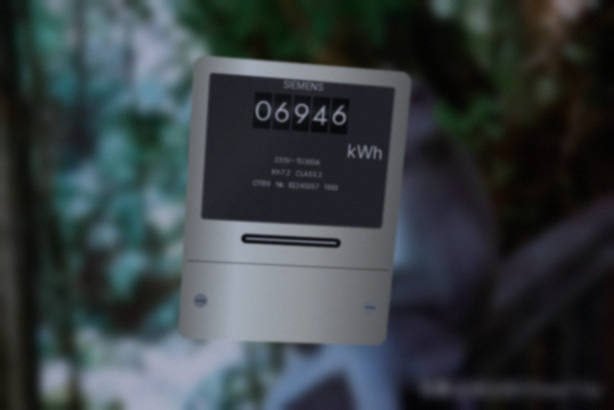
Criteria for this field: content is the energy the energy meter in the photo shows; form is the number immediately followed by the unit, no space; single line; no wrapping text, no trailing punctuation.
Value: 6946kWh
